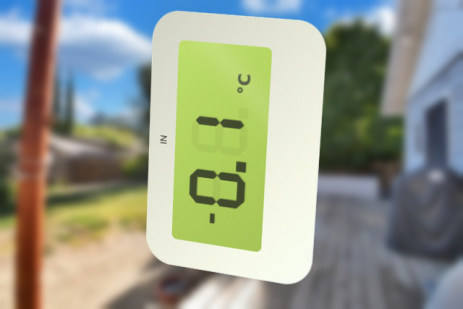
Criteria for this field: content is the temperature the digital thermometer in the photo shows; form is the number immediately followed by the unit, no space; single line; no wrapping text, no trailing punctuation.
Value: -0.1°C
